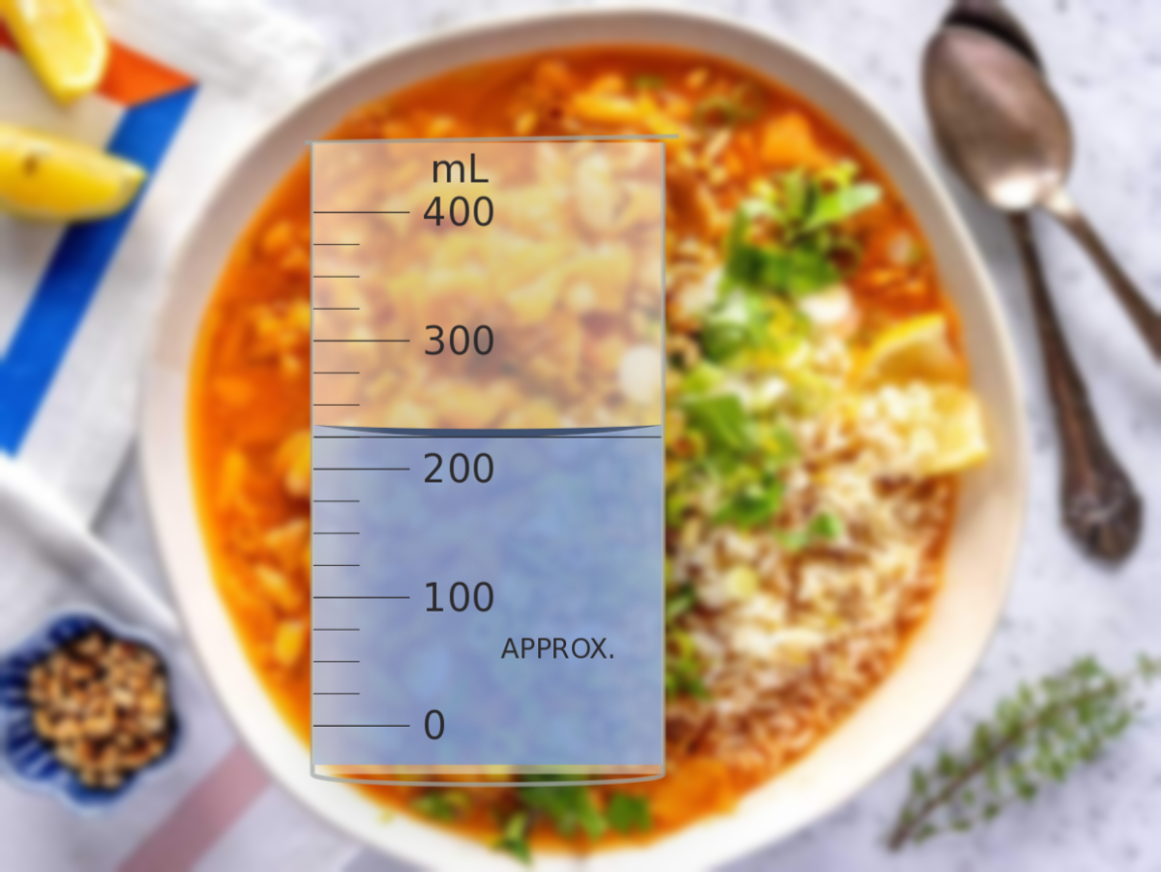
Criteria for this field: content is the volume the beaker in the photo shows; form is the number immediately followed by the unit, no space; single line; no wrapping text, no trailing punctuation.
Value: 225mL
